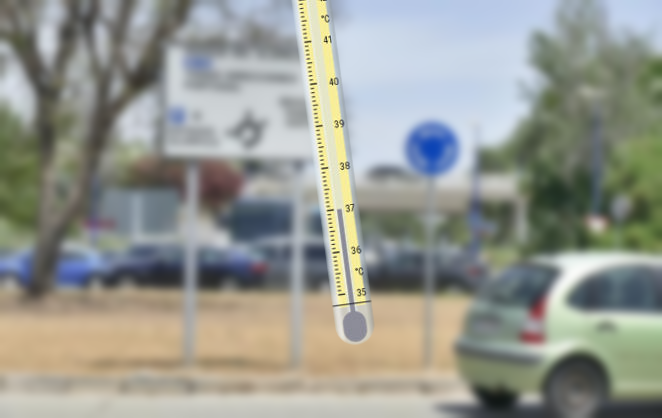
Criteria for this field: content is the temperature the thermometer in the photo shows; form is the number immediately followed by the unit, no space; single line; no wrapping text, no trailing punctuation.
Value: 37°C
